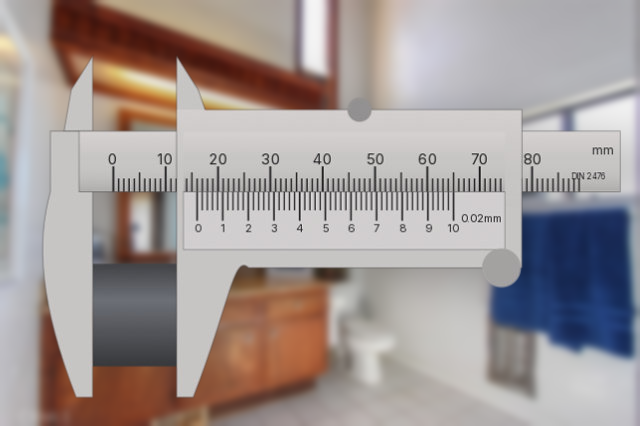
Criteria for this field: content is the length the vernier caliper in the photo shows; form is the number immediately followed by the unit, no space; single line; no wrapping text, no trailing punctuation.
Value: 16.0mm
